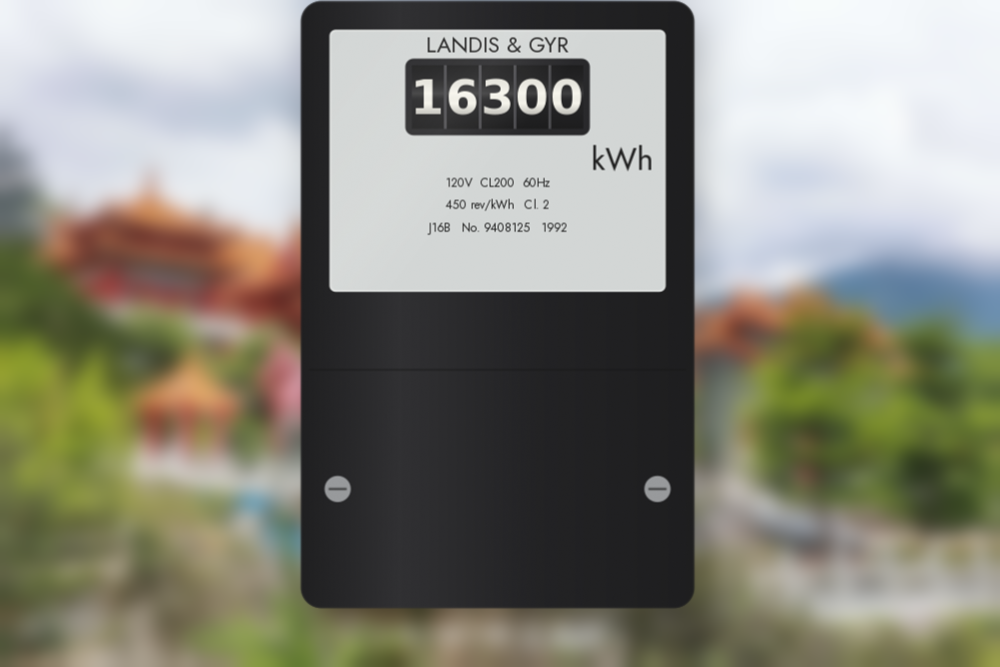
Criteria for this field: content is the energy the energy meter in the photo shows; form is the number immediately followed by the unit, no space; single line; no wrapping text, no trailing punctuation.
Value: 16300kWh
